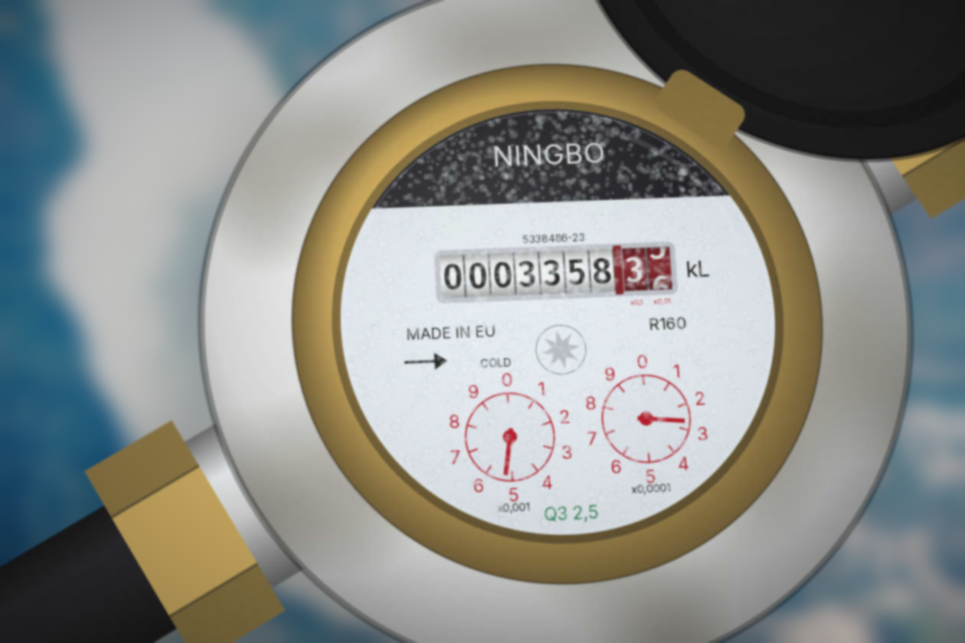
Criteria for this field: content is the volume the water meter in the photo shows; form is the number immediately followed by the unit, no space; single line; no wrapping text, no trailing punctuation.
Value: 3358.3552kL
